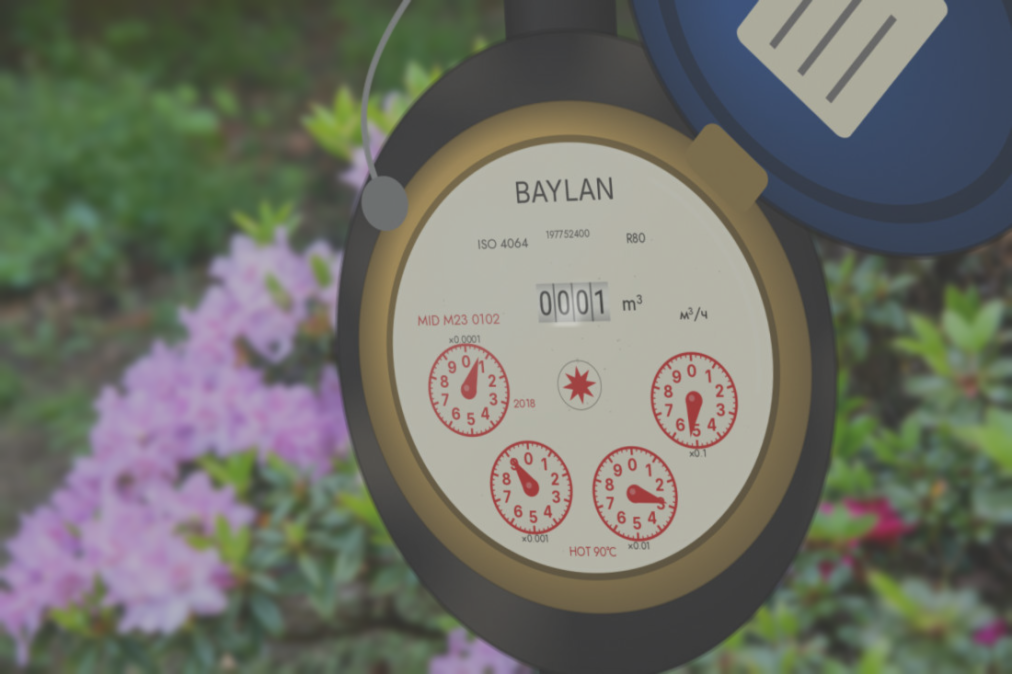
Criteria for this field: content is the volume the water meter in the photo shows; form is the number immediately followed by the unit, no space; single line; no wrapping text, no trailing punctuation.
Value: 1.5290m³
